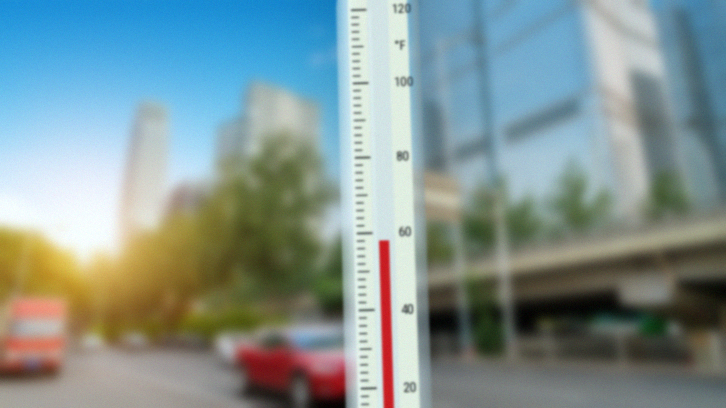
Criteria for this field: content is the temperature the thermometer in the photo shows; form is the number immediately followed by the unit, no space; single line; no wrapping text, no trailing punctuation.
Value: 58°F
